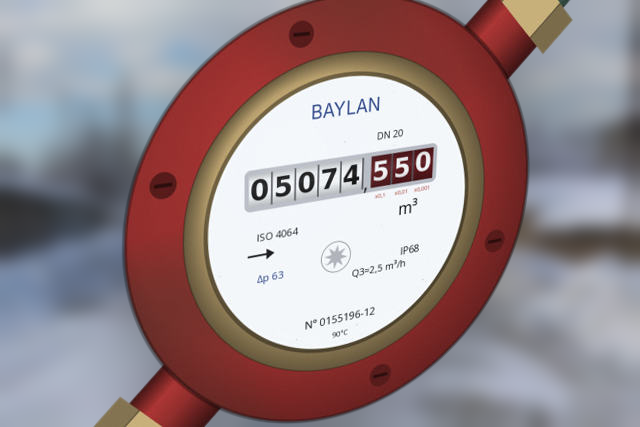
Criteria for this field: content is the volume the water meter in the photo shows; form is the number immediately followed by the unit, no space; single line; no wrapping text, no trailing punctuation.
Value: 5074.550m³
